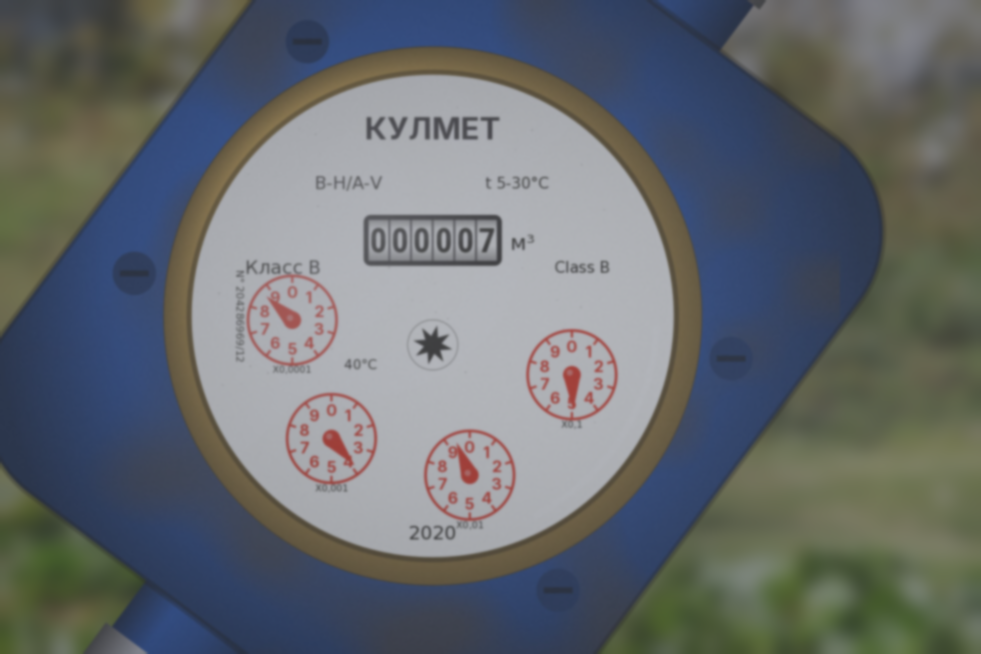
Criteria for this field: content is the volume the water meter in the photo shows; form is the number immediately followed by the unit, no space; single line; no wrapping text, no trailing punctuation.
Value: 7.4938m³
